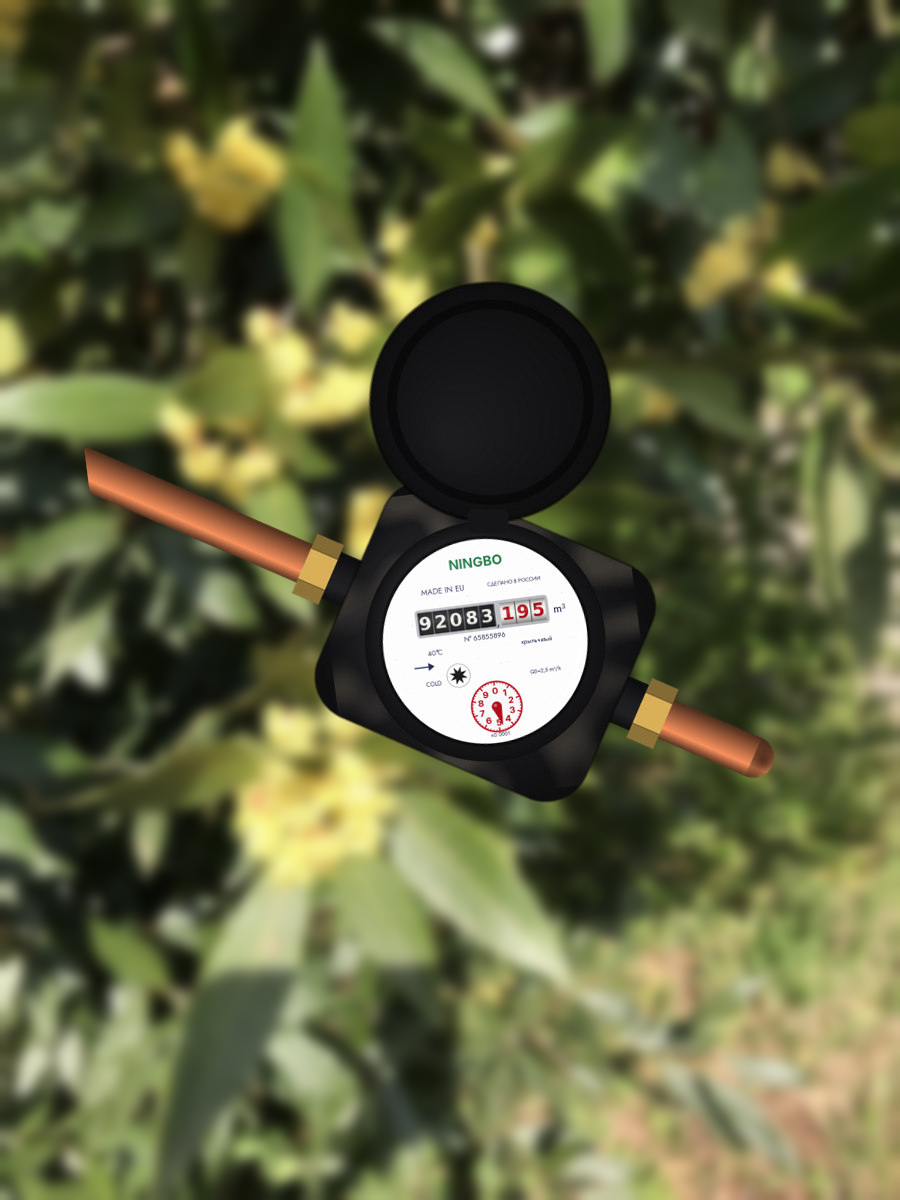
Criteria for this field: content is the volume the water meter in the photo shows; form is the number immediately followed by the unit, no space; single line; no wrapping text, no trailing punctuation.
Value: 92083.1954m³
